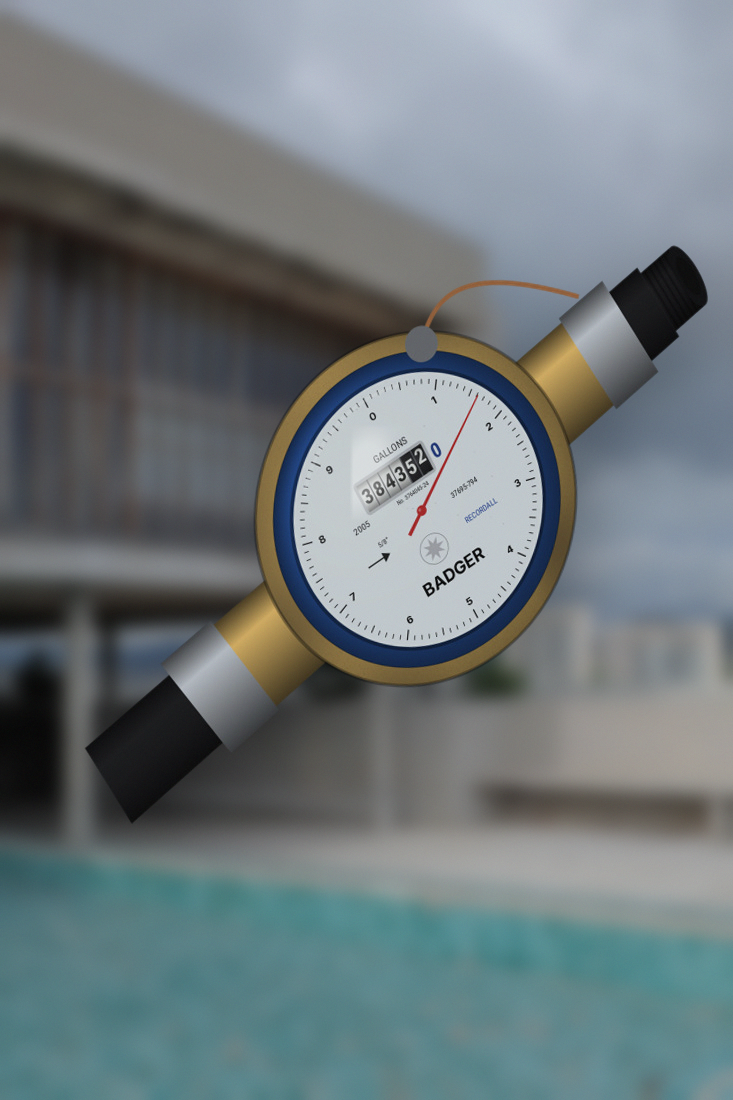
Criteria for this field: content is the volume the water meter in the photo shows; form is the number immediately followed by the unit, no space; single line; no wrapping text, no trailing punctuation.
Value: 3843521.6gal
